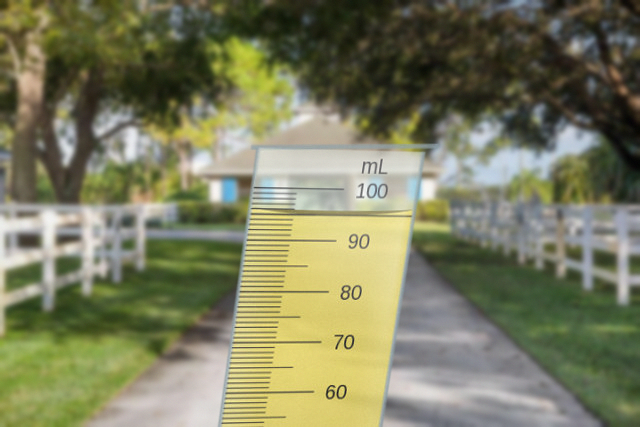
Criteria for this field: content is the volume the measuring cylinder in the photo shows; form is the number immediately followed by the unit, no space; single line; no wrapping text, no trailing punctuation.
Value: 95mL
